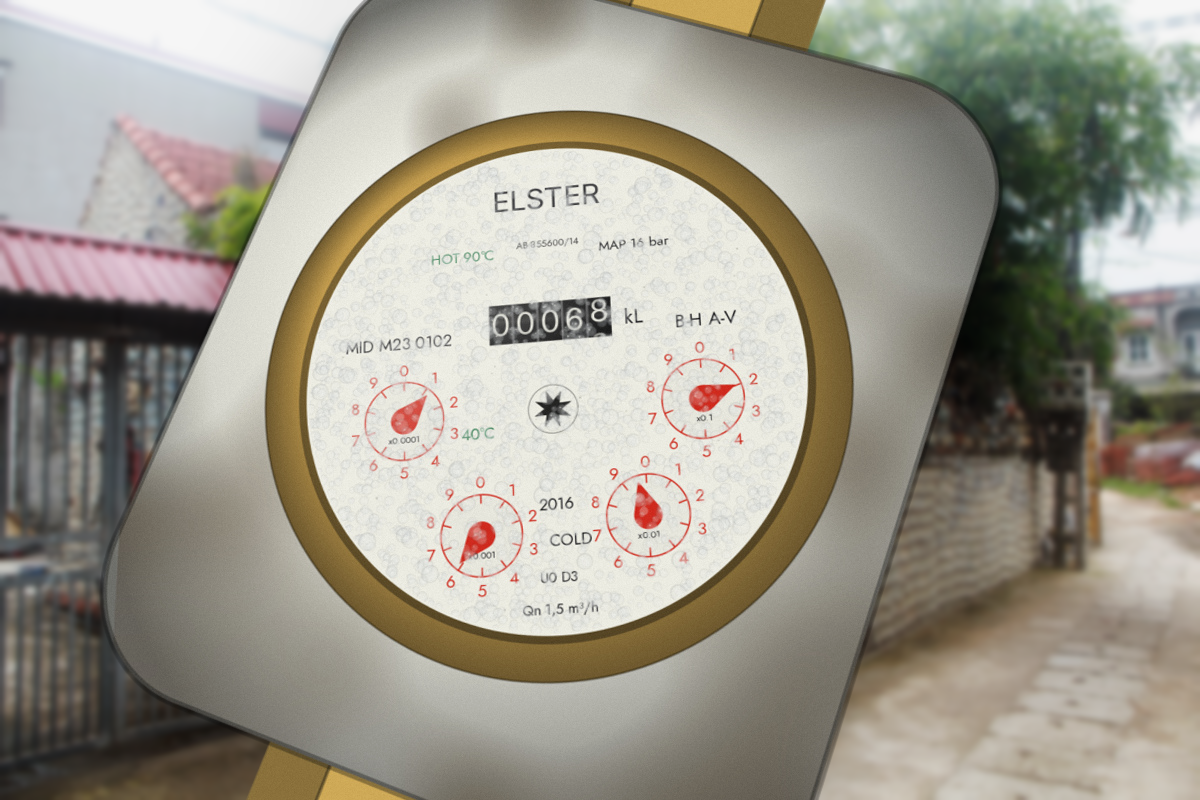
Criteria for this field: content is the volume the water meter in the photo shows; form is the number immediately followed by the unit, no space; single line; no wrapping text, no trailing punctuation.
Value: 68.1961kL
